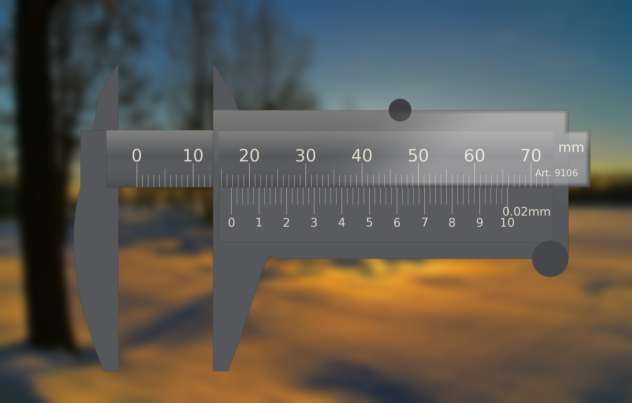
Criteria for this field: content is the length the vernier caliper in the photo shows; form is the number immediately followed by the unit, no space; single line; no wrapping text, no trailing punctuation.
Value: 16.8mm
